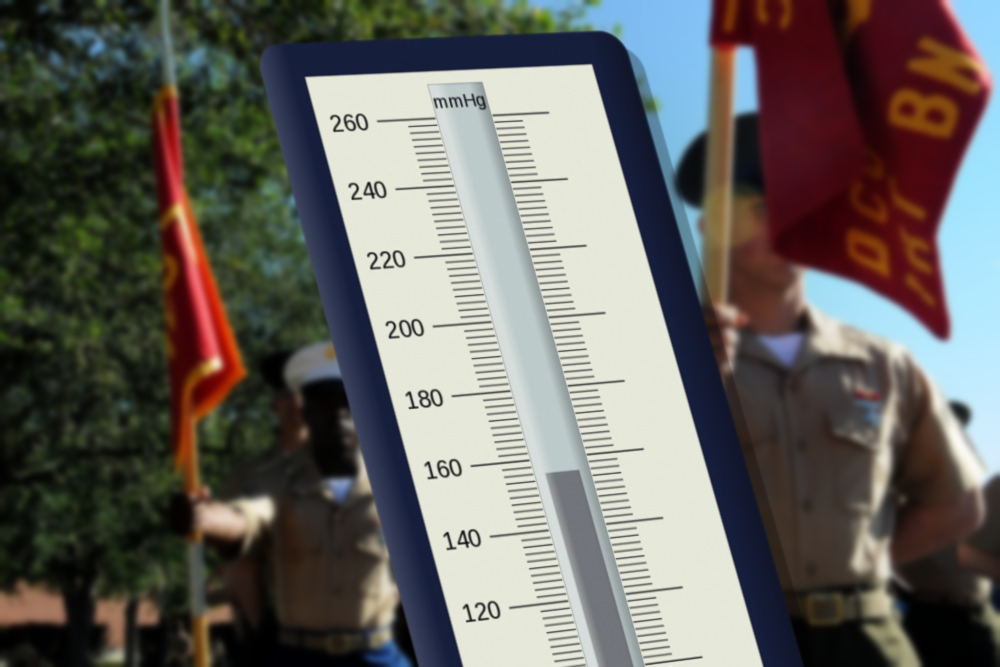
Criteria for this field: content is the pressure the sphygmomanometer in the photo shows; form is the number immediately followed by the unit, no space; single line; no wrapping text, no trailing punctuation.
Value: 156mmHg
